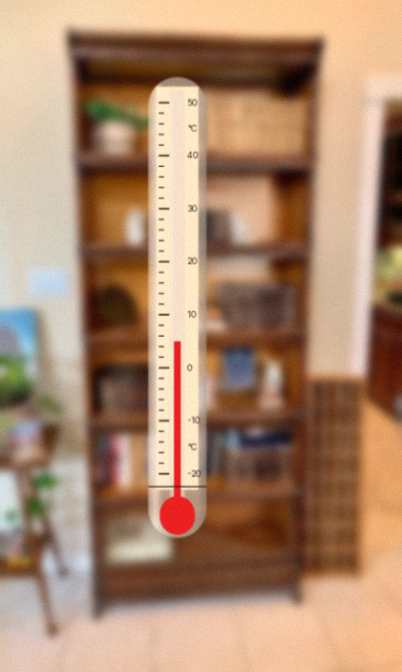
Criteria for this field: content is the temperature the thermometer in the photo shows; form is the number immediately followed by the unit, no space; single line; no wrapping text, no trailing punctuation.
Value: 5°C
